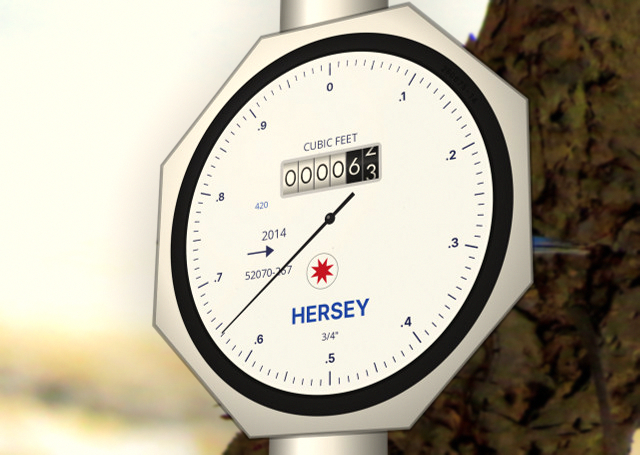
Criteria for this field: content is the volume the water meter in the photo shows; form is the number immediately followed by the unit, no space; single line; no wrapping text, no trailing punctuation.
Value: 62.64ft³
